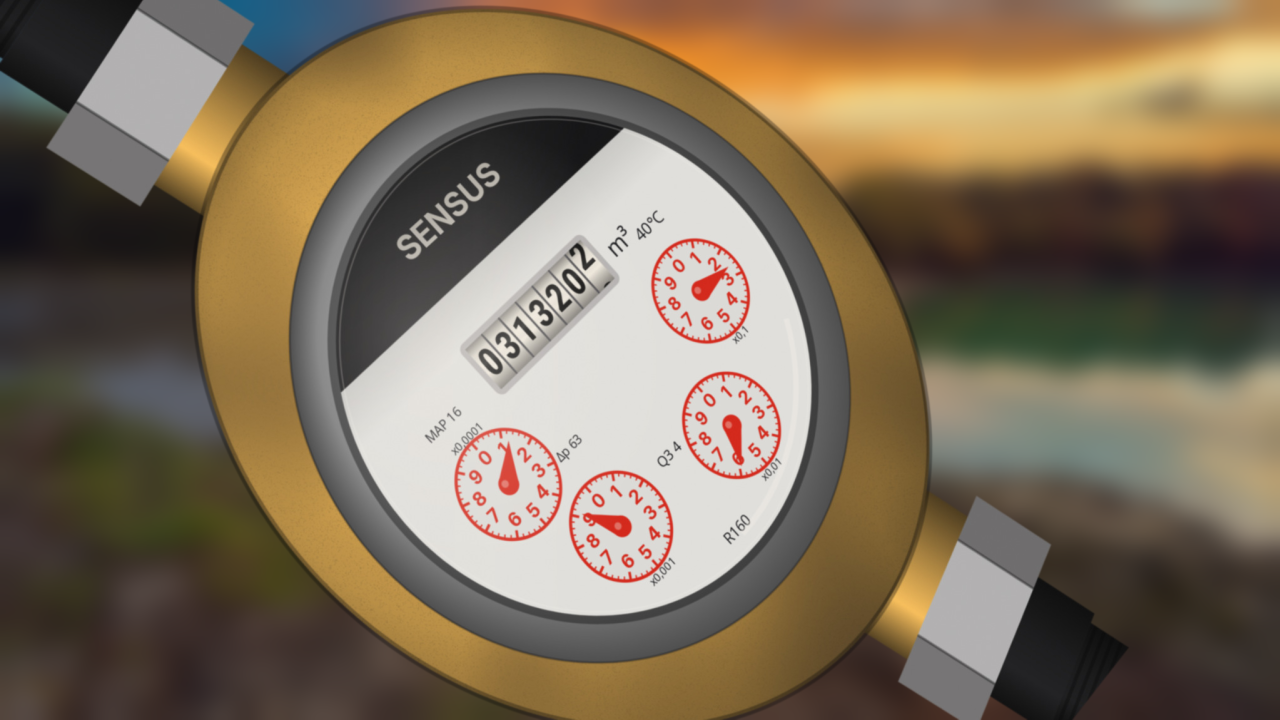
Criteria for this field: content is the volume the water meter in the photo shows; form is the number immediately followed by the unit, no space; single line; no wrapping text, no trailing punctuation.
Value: 313202.2591m³
